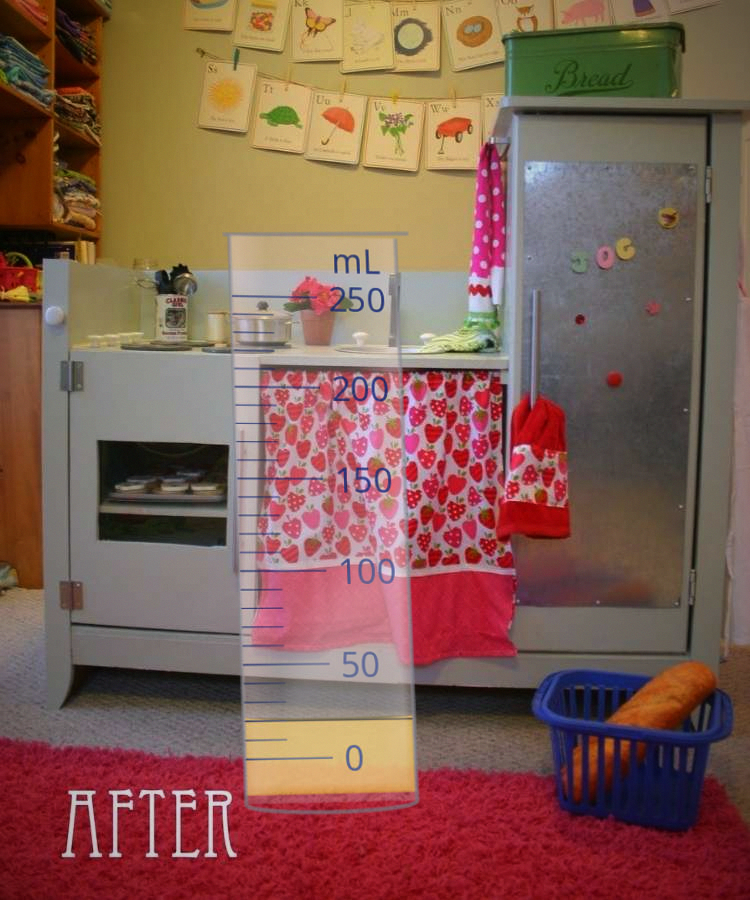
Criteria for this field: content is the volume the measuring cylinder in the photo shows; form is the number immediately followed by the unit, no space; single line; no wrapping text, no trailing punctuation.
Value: 20mL
